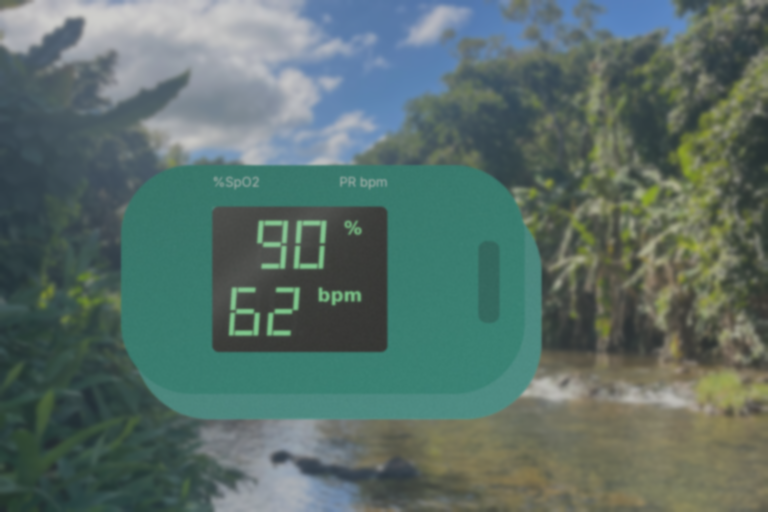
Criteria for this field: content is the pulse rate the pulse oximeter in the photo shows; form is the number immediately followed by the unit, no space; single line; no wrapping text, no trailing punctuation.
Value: 62bpm
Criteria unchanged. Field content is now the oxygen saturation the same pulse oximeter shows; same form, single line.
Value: 90%
